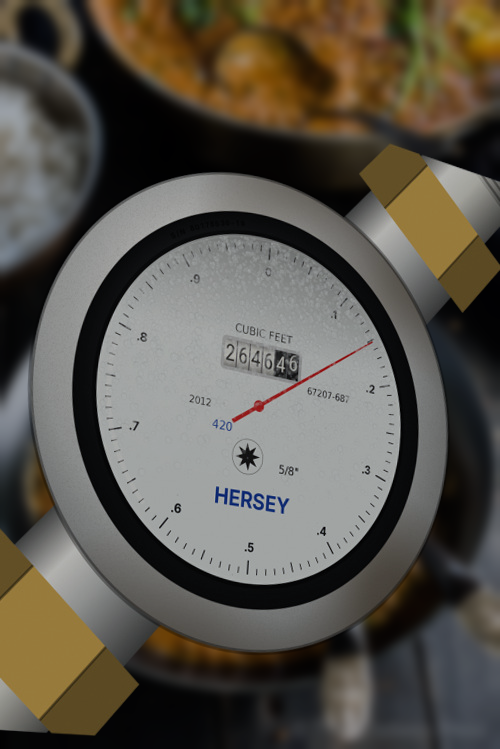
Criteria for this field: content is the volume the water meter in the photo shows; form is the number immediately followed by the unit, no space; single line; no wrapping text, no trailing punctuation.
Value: 264646.15ft³
